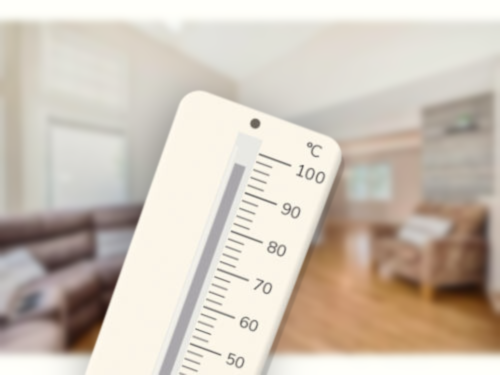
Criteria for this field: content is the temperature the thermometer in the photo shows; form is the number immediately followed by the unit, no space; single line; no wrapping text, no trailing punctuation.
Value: 96°C
